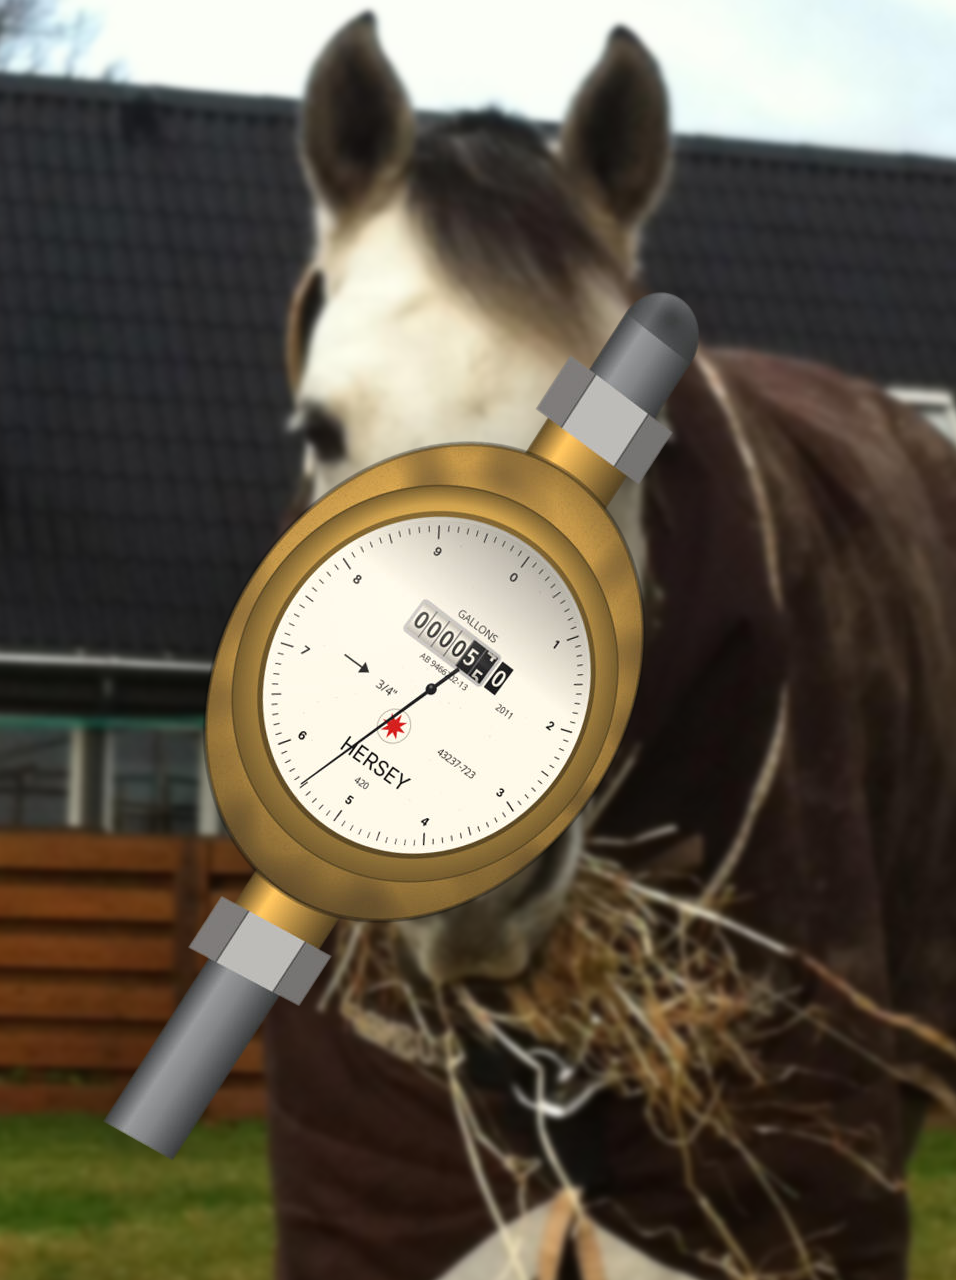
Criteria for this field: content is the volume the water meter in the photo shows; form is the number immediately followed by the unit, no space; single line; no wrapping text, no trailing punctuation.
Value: 545.5gal
